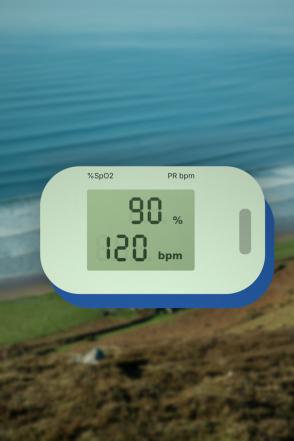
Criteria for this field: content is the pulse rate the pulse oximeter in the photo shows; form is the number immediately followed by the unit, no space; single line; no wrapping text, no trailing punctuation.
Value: 120bpm
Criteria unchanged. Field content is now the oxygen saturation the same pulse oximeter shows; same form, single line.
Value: 90%
